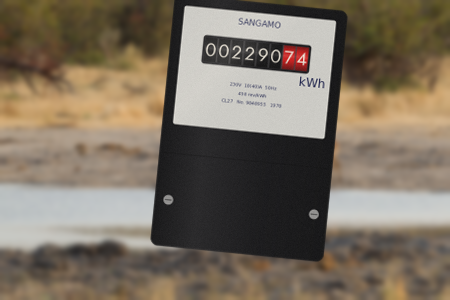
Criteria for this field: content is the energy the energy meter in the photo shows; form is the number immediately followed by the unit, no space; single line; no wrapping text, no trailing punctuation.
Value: 2290.74kWh
